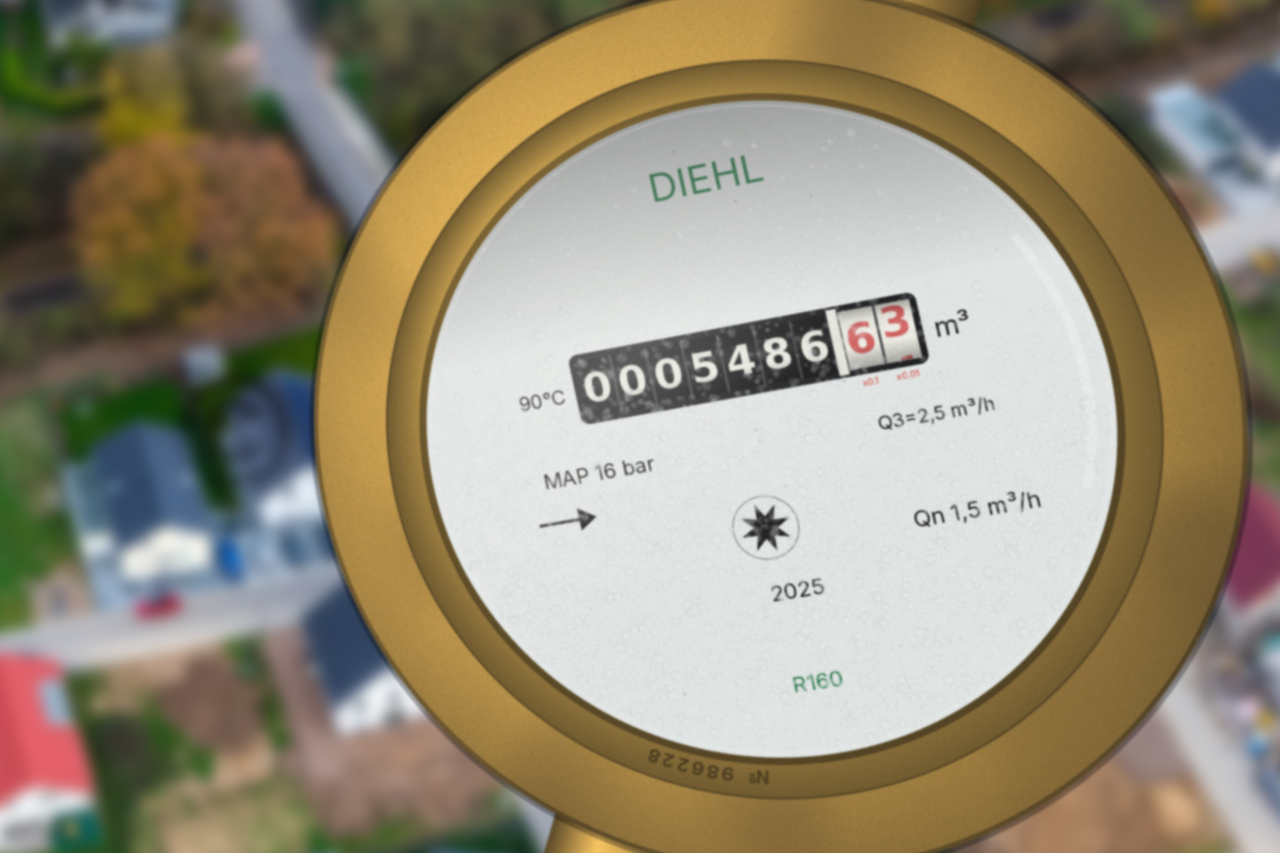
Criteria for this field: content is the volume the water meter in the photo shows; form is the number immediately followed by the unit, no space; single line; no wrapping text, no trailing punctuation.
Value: 5486.63m³
